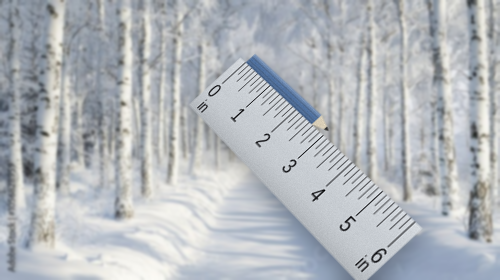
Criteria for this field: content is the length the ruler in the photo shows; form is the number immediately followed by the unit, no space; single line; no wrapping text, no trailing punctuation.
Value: 3in
